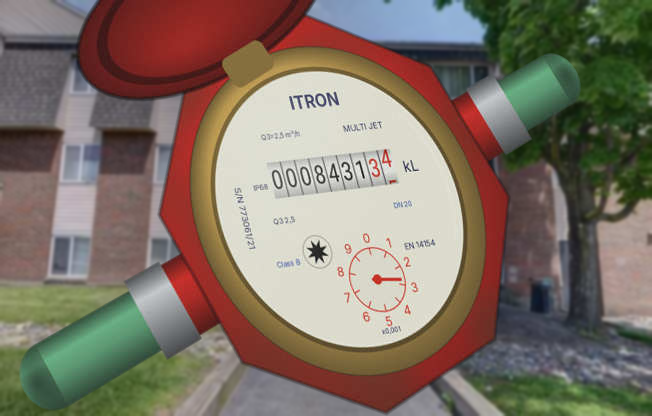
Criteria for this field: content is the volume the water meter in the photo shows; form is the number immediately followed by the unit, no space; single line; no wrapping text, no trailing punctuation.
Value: 8431.342kL
